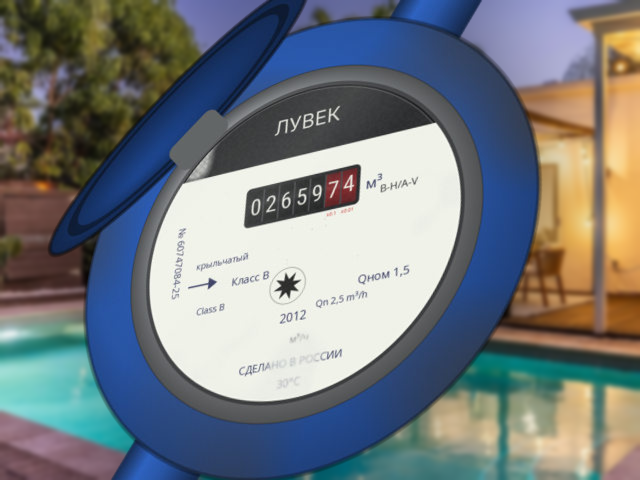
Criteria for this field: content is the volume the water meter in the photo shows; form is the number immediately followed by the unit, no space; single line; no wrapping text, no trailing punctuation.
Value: 2659.74m³
